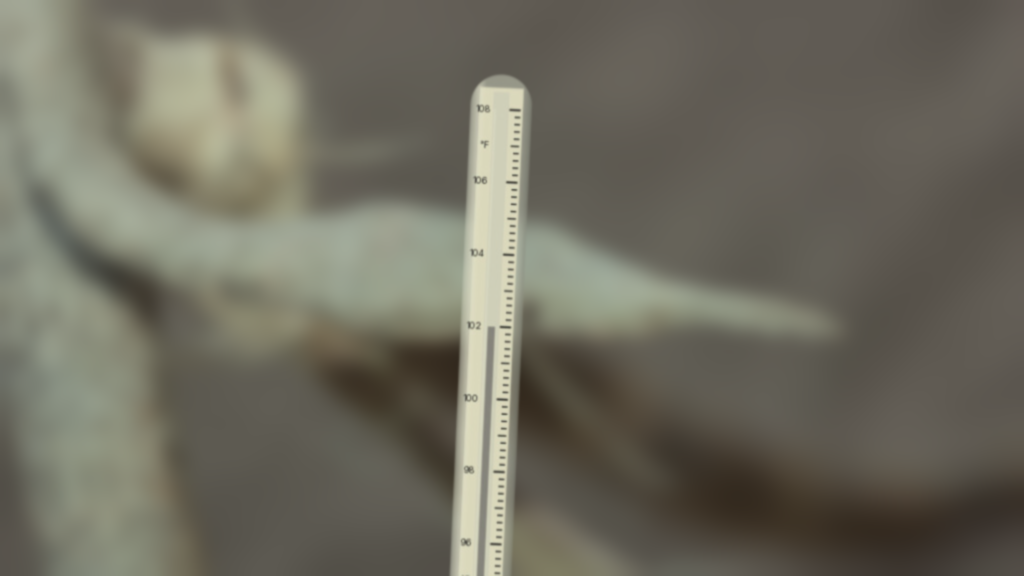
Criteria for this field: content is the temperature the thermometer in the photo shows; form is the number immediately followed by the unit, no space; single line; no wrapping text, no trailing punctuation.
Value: 102°F
